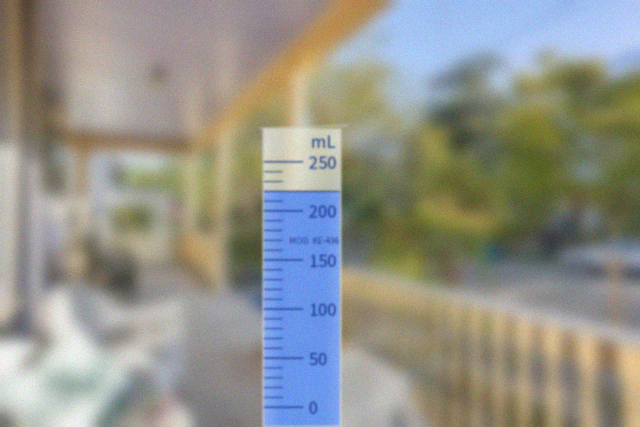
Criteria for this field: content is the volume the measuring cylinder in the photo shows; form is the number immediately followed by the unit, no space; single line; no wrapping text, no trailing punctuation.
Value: 220mL
